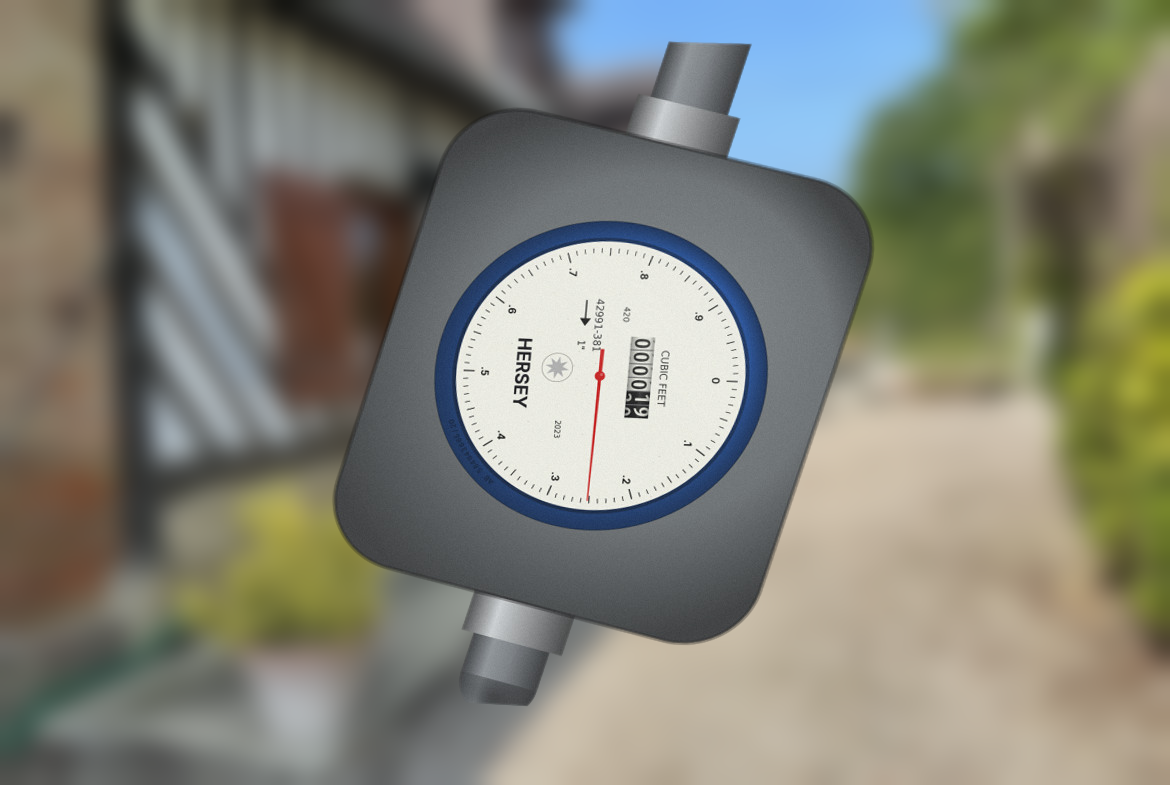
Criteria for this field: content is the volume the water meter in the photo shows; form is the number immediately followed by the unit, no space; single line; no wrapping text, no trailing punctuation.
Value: 19.25ft³
